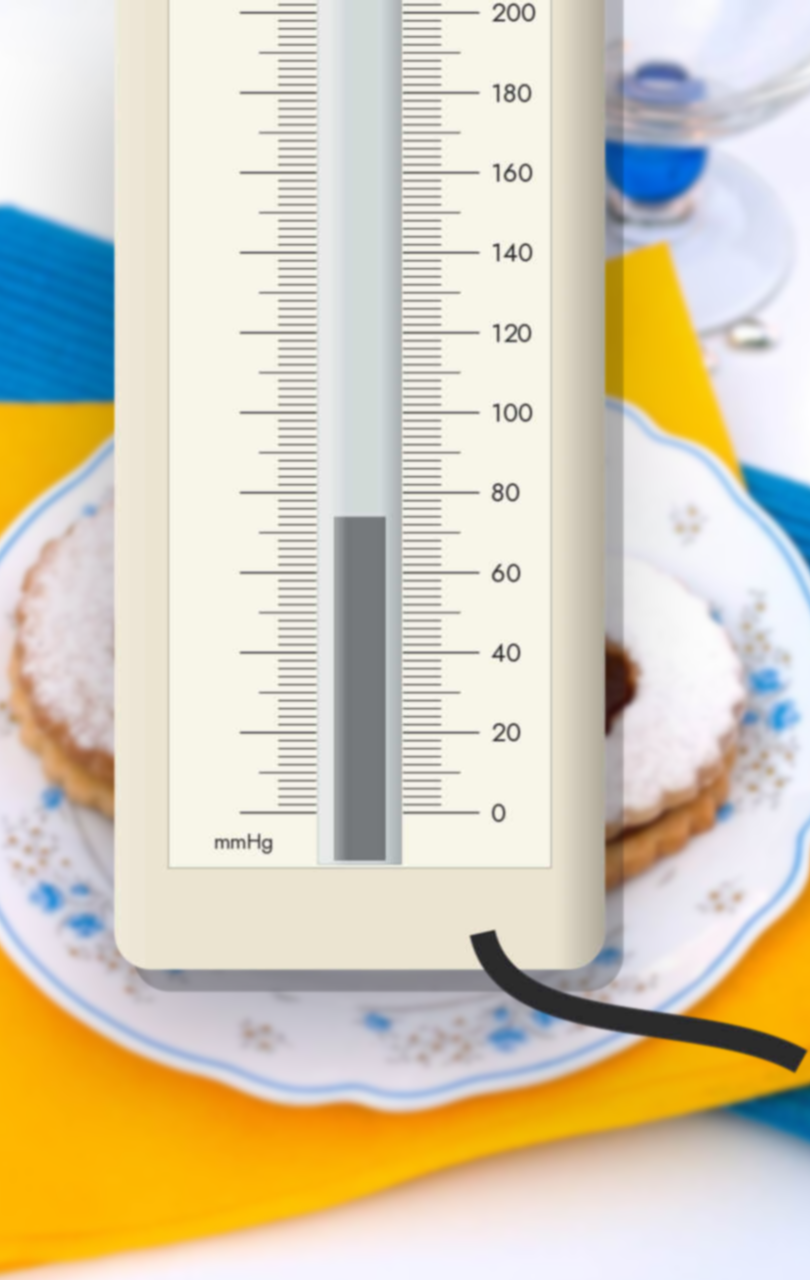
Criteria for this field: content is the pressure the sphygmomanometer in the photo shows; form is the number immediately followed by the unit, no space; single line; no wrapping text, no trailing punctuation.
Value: 74mmHg
